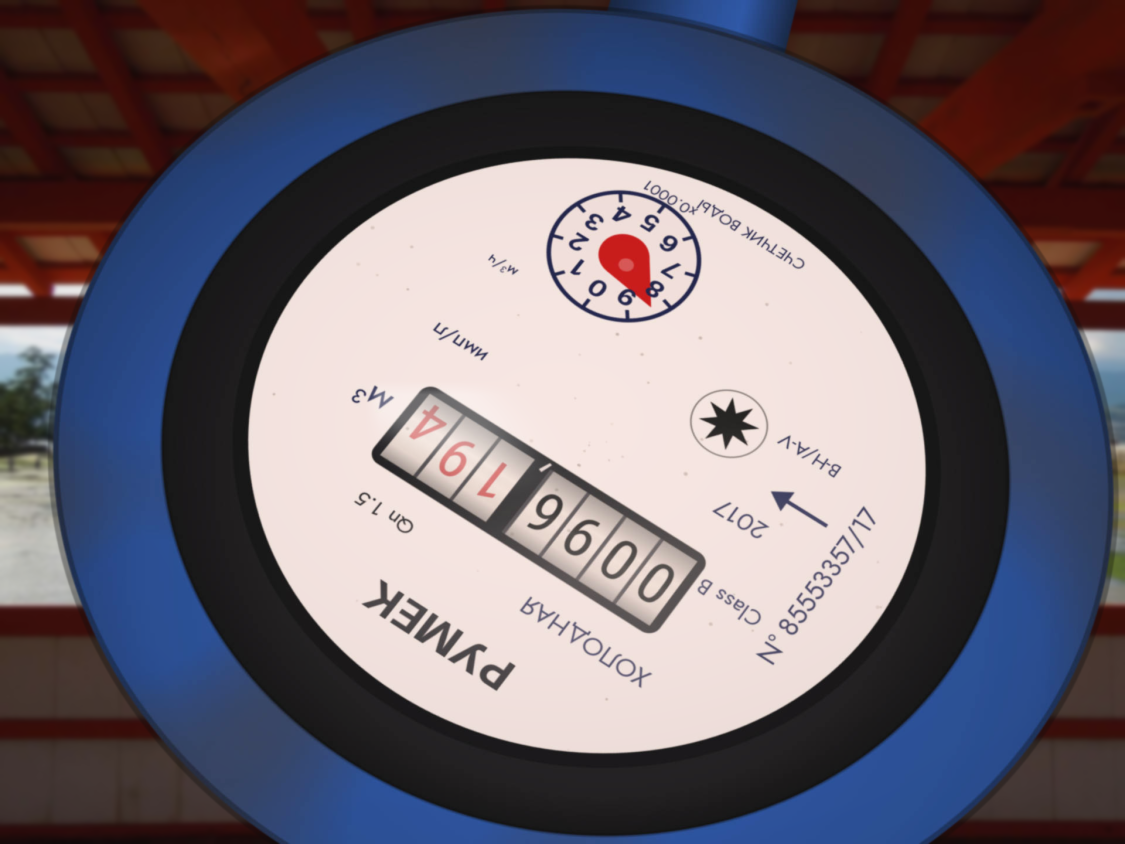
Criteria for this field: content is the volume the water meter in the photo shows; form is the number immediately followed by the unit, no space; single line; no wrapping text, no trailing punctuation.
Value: 96.1938m³
